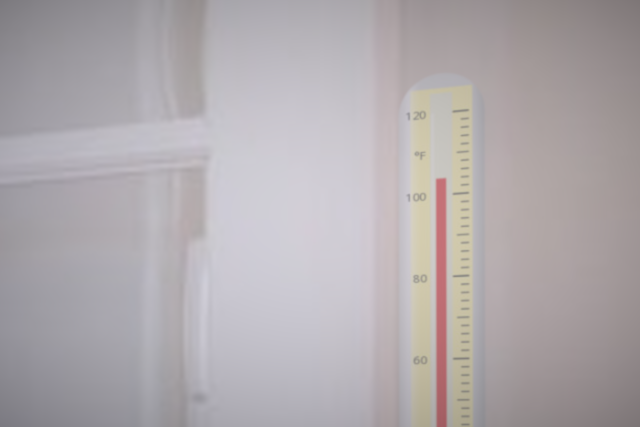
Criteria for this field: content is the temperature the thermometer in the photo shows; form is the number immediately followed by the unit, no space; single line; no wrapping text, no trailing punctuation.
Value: 104°F
